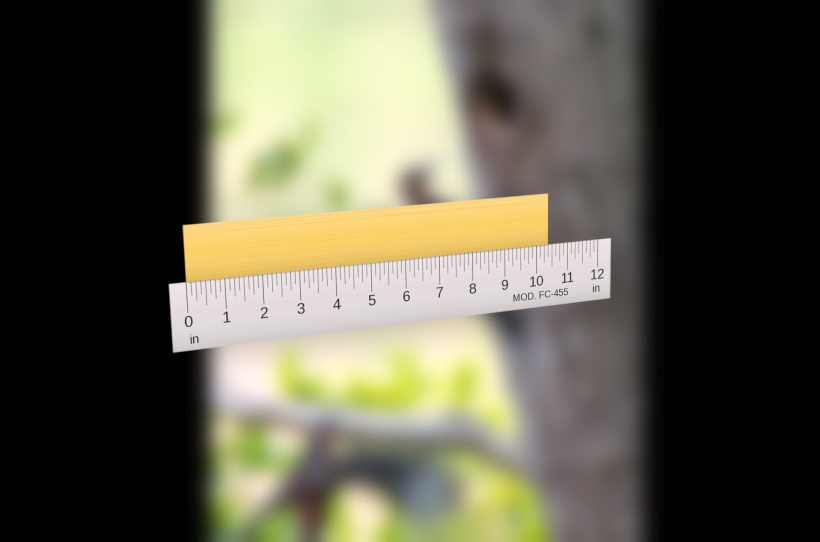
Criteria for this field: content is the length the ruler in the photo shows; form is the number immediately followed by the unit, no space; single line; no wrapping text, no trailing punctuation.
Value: 10.375in
